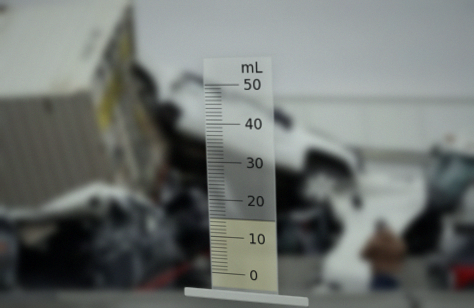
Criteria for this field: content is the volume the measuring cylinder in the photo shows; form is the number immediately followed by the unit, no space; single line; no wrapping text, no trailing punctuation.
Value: 15mL
